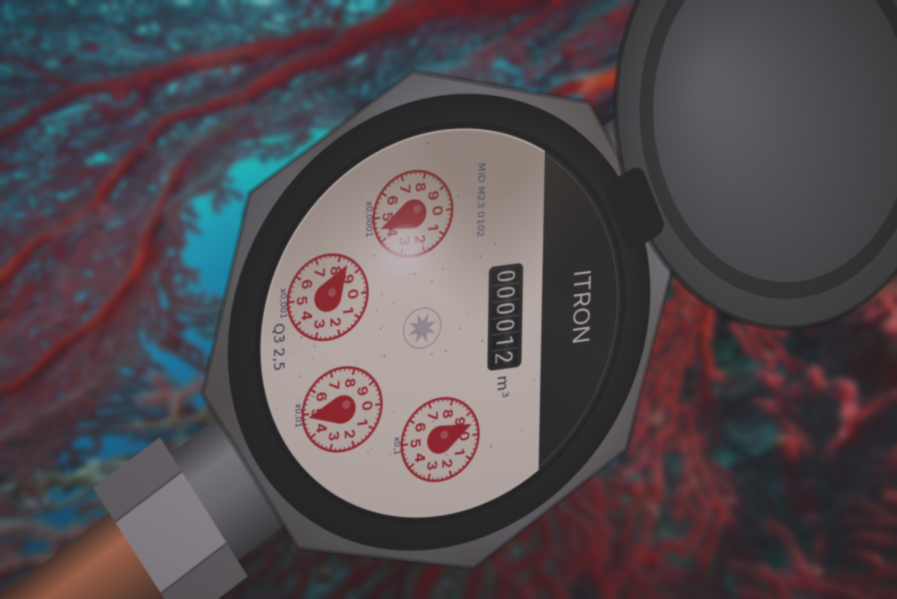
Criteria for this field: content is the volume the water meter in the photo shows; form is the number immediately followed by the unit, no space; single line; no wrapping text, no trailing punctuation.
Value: 11.9484m³
